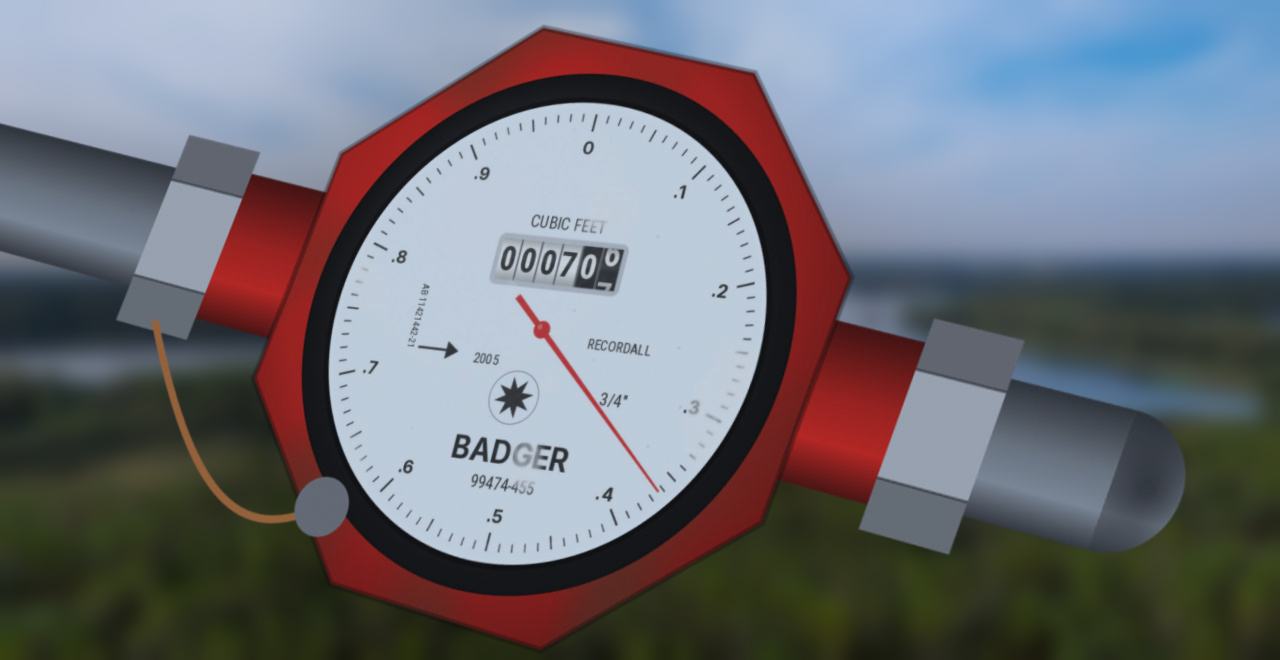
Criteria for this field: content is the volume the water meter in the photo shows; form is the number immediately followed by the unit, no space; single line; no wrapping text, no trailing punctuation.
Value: 706.36ft³
